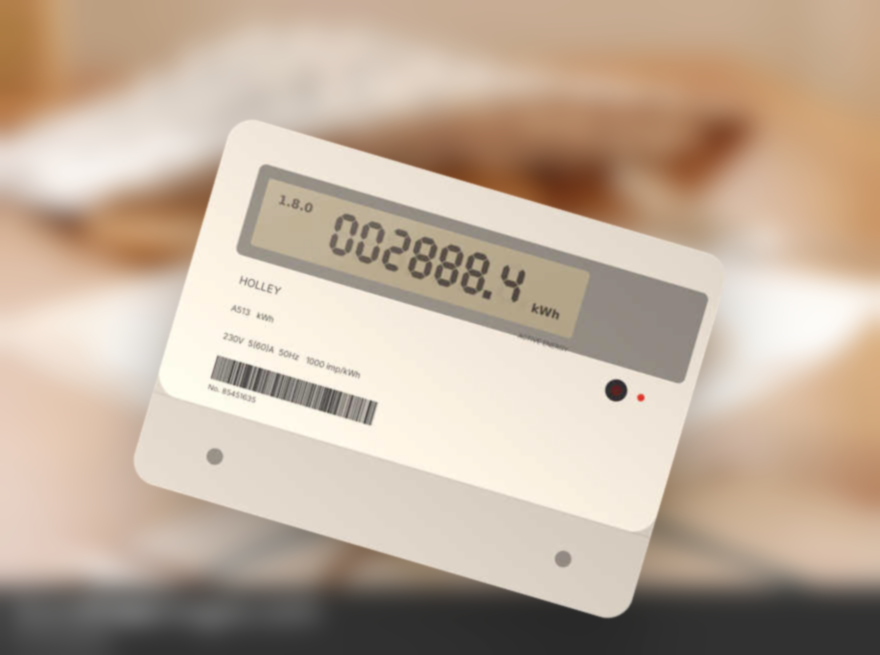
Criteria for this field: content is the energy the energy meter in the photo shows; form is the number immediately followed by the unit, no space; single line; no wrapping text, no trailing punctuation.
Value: 2888.4kWh
